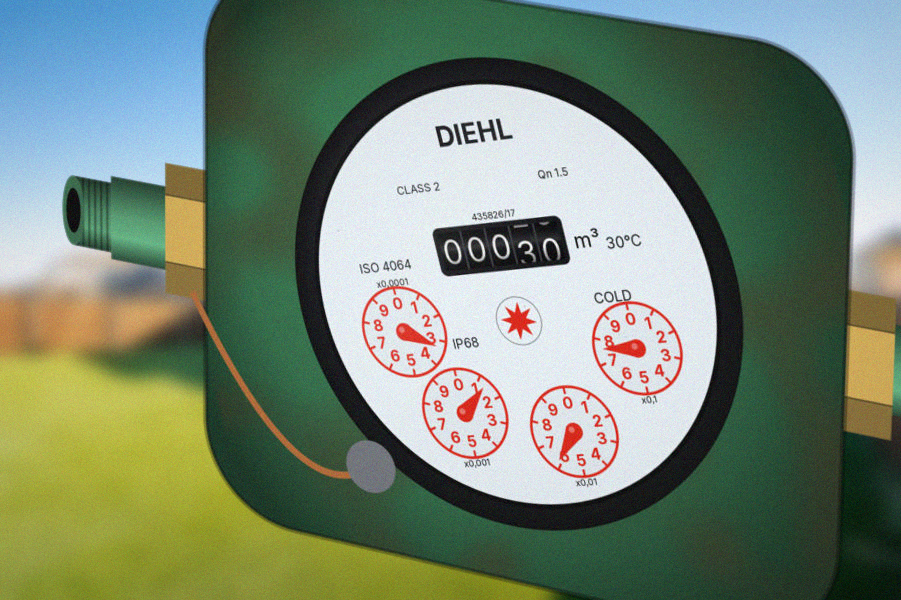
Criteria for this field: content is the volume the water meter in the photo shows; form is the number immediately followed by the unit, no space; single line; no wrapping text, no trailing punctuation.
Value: 29.7613m³
